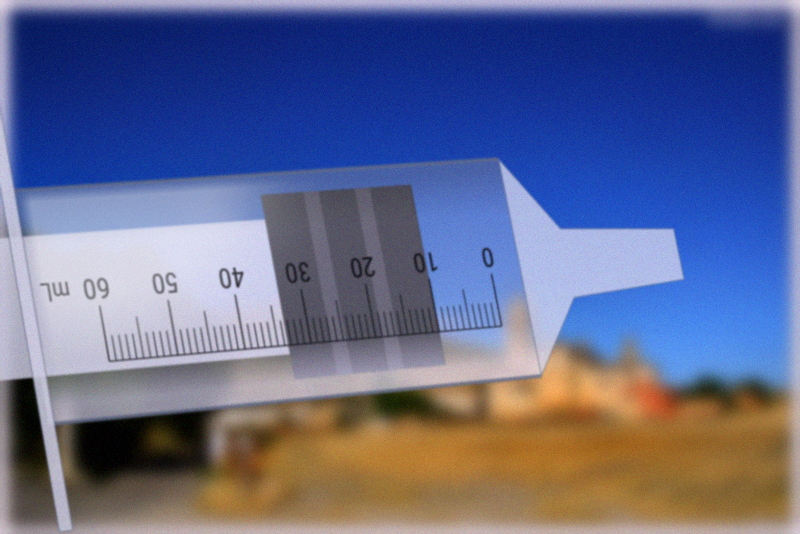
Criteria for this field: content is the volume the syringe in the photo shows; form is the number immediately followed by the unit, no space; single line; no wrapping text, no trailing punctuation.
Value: 10mL
